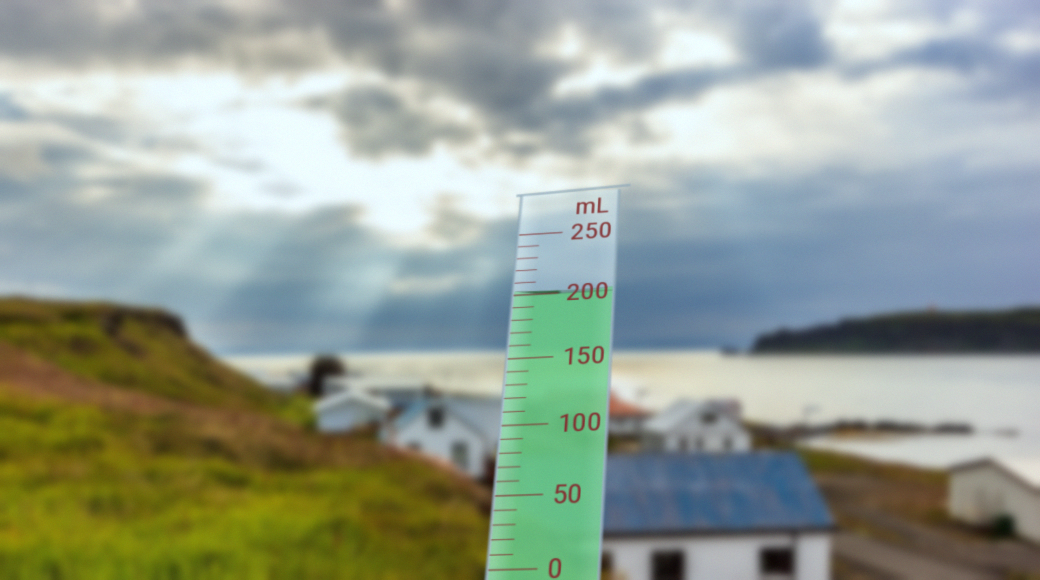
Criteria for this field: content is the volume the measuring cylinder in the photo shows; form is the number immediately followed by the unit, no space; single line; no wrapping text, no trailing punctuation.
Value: 200mL
